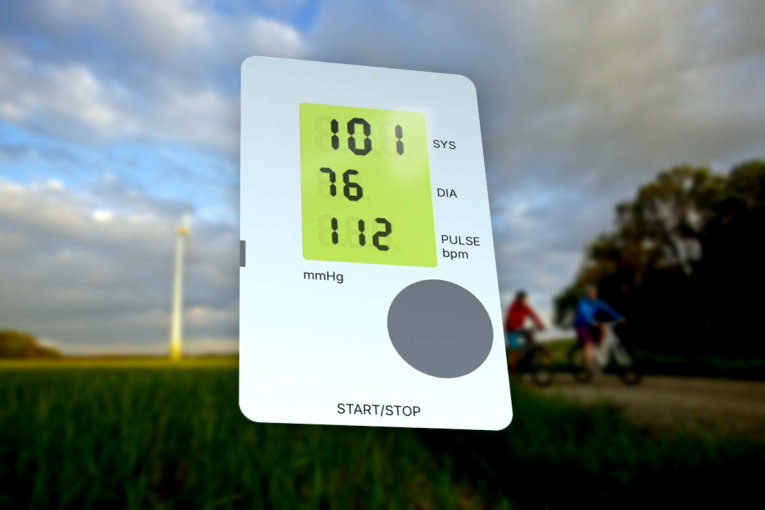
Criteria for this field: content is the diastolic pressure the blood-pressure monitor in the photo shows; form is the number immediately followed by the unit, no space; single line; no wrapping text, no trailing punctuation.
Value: 76mmHg
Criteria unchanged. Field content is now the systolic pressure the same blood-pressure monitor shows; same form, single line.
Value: 101mmHg
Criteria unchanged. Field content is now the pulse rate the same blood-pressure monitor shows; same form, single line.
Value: 112bpm
